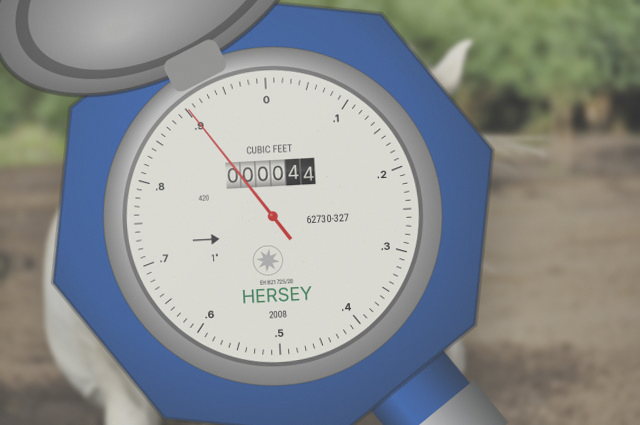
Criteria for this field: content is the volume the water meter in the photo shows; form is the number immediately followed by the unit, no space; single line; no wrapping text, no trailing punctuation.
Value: 43.90ft³
